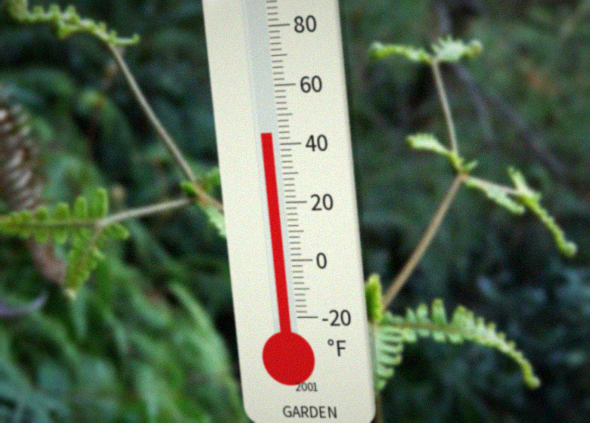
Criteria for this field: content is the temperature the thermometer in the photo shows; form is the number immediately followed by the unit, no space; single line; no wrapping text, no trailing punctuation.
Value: 44°F
